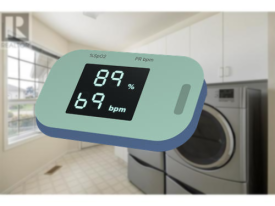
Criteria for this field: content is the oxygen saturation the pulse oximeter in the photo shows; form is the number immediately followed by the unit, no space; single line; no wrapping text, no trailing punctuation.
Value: 89%
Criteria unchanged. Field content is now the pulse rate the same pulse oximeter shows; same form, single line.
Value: 69bpm
